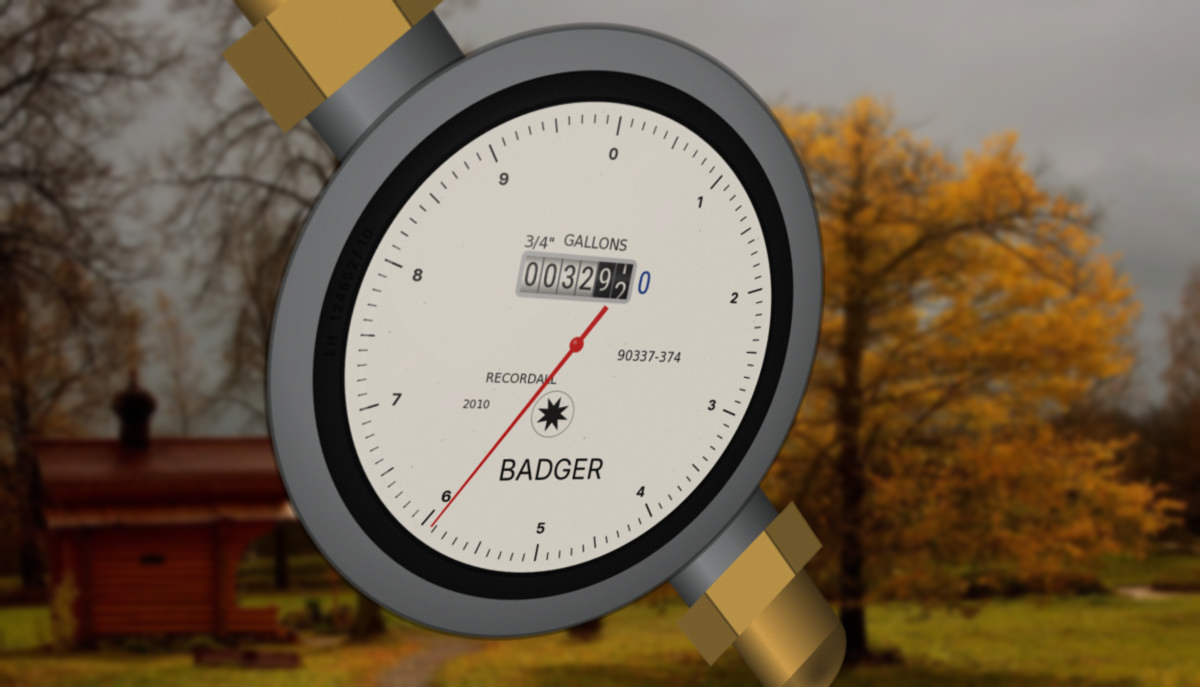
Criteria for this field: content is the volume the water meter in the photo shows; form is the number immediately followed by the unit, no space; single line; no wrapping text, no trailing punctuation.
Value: 32915.9gal
